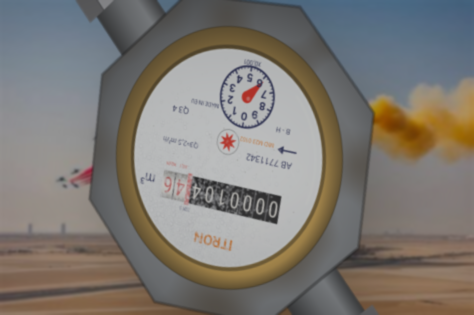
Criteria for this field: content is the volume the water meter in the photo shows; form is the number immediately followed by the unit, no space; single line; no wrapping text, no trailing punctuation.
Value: 104.466m³
